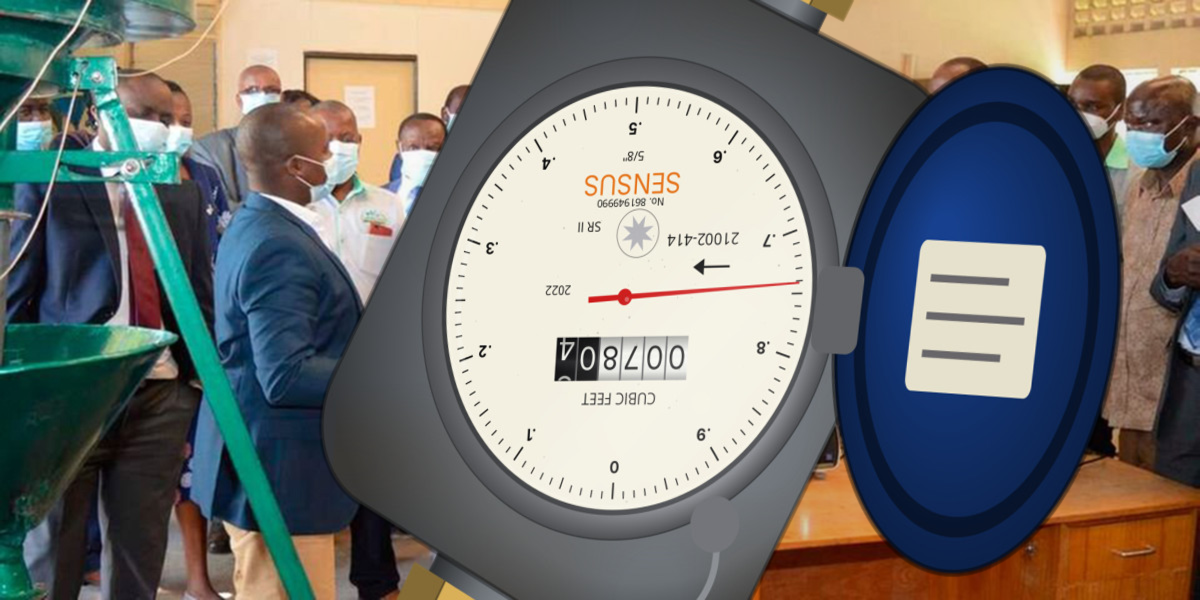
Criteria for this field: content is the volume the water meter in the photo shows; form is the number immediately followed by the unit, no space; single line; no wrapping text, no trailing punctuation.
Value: 7803.74ft³
